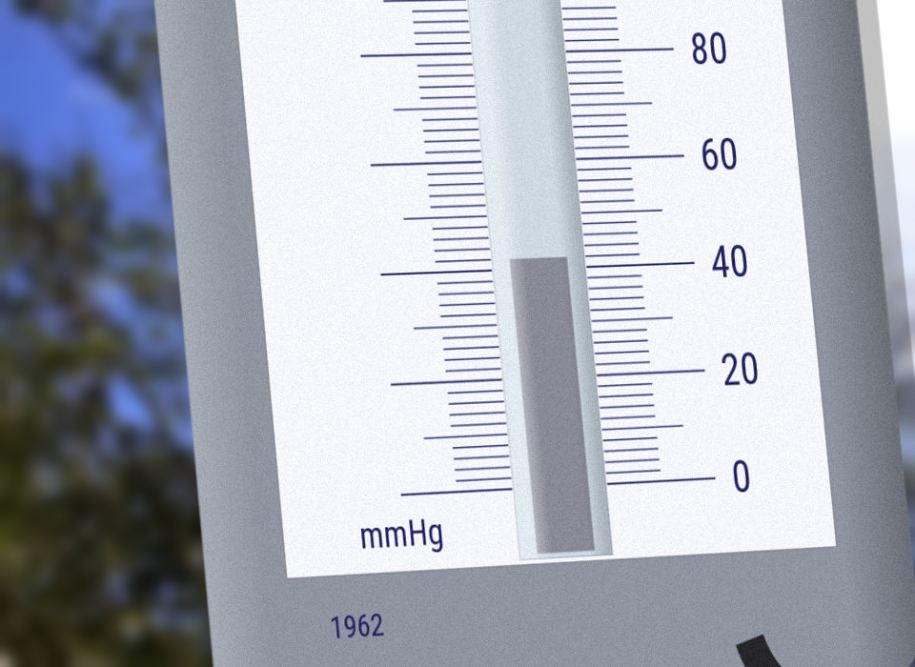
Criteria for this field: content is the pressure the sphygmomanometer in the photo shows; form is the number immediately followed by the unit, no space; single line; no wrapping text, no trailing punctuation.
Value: 42mmHg
